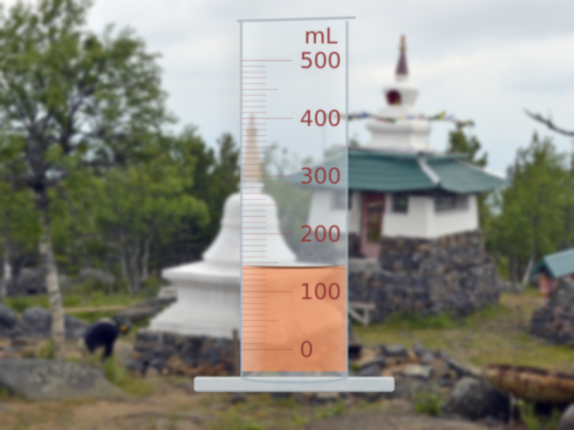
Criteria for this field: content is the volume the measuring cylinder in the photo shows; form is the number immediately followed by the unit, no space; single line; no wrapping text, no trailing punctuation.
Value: 140mL
